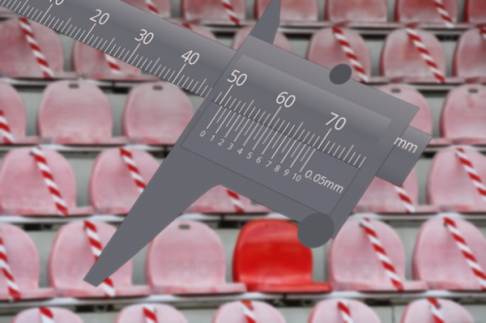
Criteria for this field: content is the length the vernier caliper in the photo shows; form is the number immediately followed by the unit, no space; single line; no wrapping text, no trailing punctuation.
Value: 50.6mm
